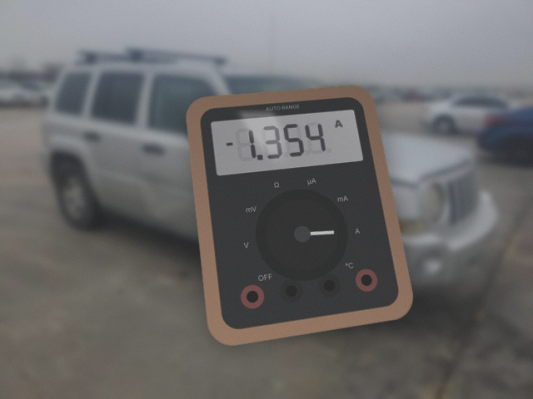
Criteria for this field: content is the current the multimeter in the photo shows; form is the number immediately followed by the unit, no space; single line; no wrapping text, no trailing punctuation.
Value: -1.354A
